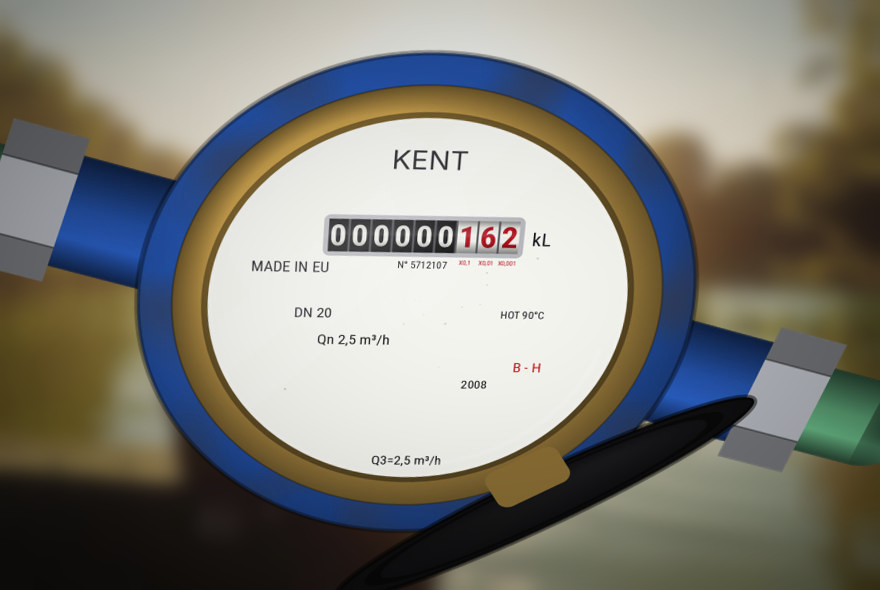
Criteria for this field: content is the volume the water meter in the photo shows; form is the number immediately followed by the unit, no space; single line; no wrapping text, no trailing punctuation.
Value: 0.162kL
